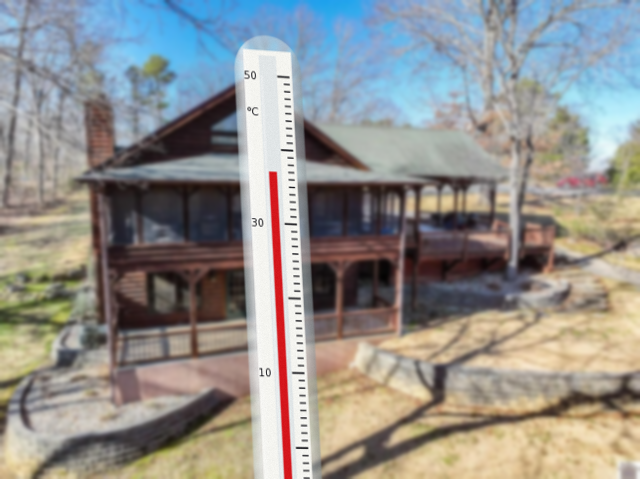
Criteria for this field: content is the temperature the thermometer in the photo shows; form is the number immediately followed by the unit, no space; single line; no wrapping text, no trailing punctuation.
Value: 37°C
